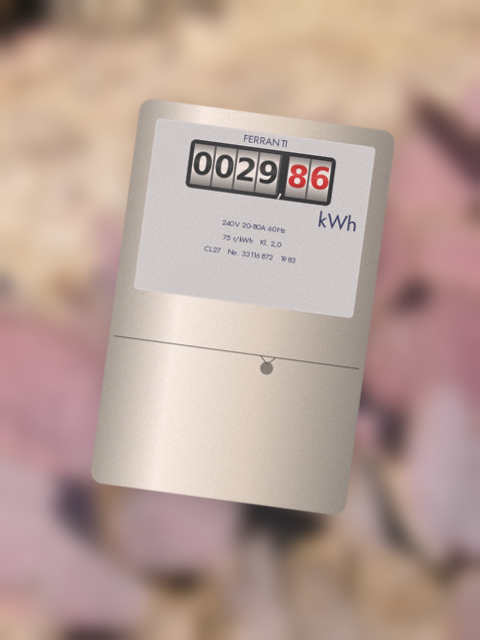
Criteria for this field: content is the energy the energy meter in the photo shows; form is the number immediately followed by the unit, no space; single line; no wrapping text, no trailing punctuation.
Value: 29.86kWh
